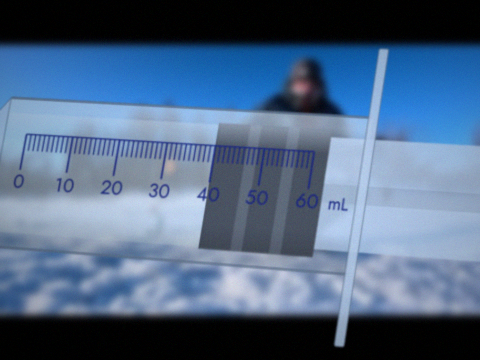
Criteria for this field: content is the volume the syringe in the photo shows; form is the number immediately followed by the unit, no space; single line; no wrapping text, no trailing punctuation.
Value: 40mL
